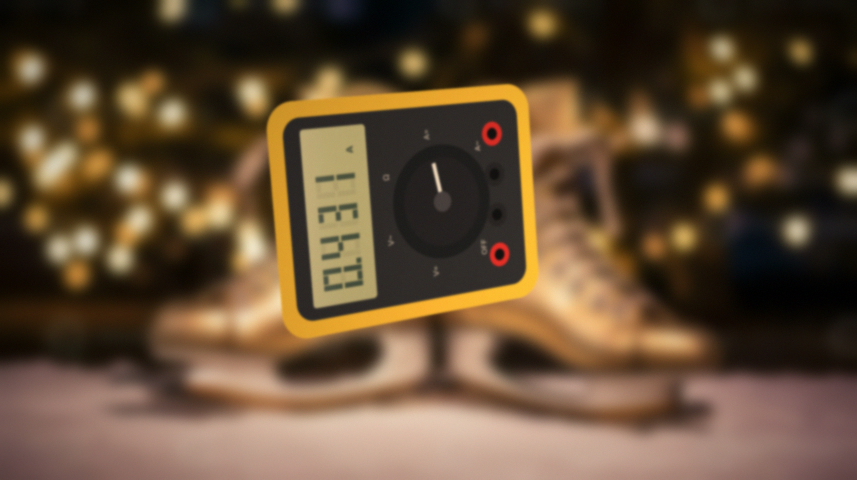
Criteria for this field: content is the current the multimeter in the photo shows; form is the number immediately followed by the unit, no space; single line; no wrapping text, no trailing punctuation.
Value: 0.431A
